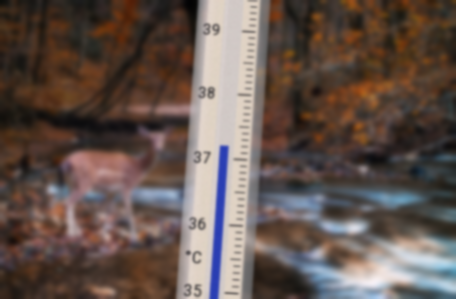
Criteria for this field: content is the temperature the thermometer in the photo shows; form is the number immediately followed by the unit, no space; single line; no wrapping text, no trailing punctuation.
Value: 37.2°C
